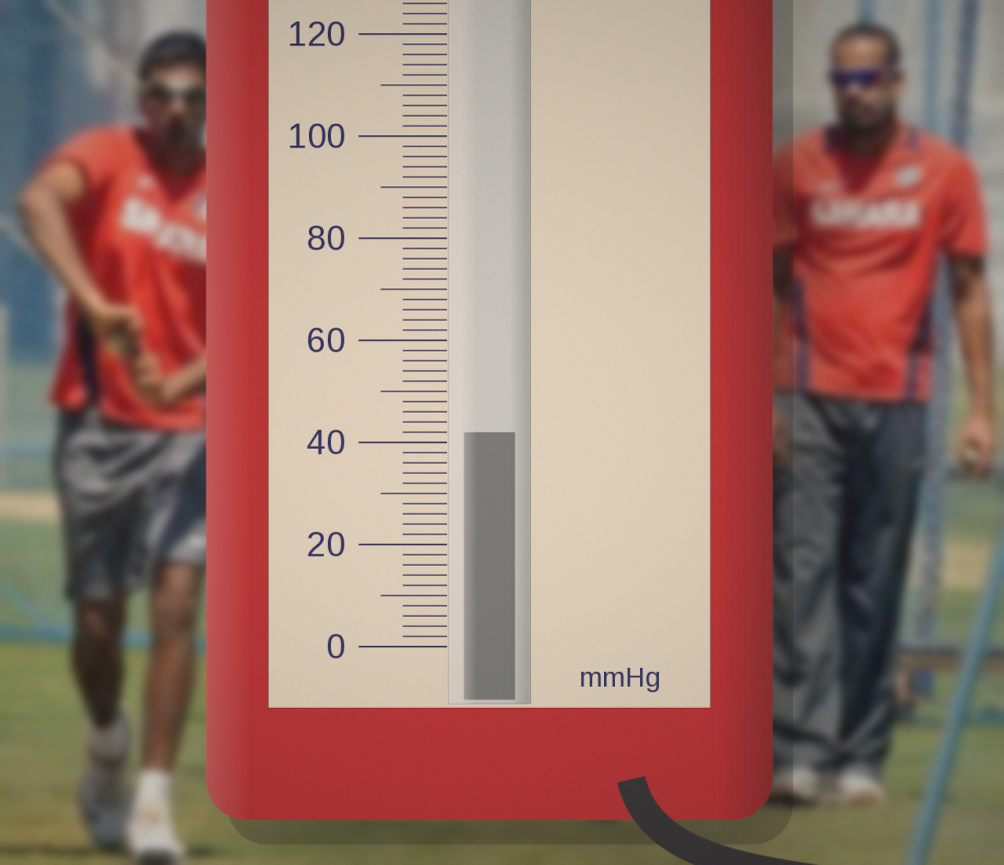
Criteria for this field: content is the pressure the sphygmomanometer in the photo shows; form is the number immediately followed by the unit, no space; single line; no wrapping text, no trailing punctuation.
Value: 42mmHg
